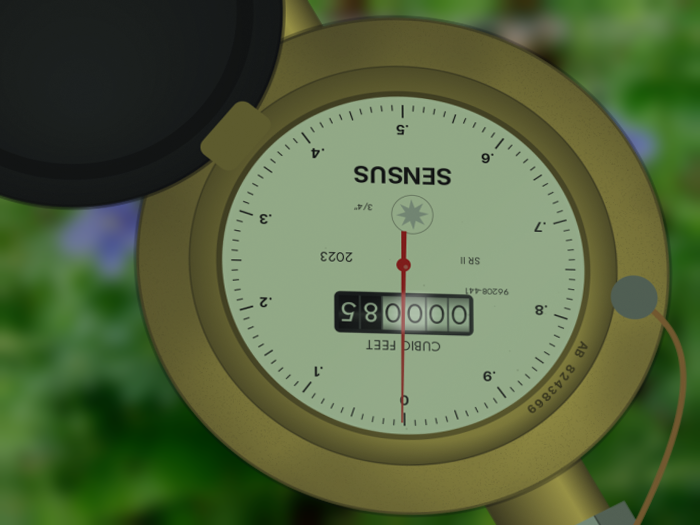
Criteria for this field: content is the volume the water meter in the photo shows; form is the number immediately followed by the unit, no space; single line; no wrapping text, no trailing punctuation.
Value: 85.00ft³
